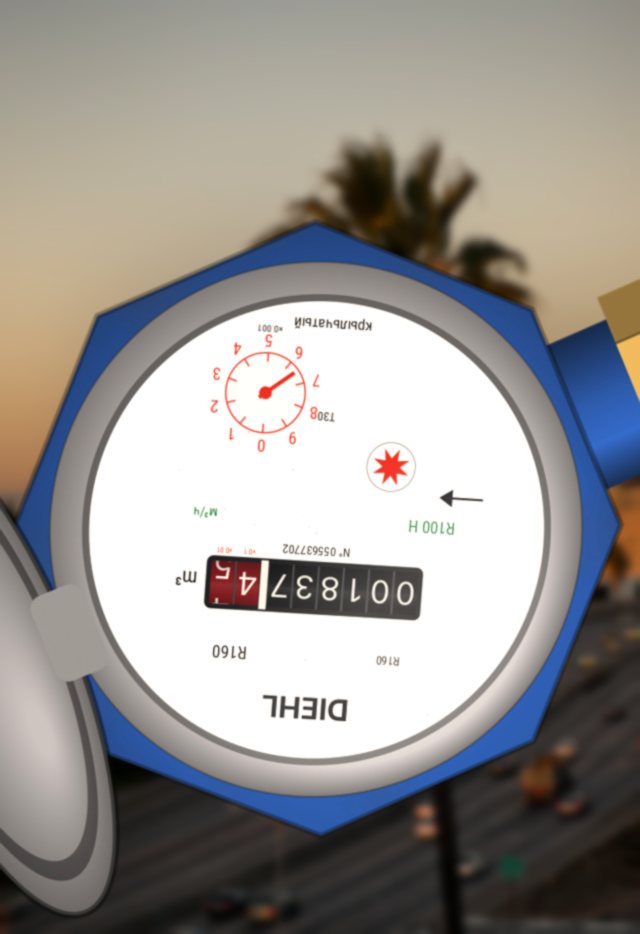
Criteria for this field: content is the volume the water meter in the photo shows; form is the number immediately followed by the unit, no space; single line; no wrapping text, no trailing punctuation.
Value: 1837.446m³
